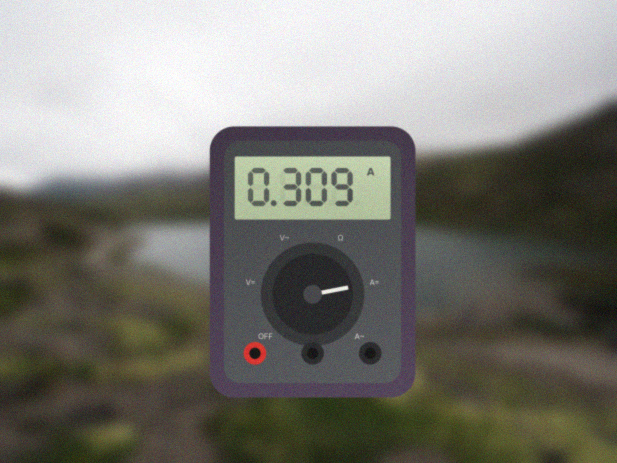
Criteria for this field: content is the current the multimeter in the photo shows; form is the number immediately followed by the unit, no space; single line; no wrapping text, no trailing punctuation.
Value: 0.309A
